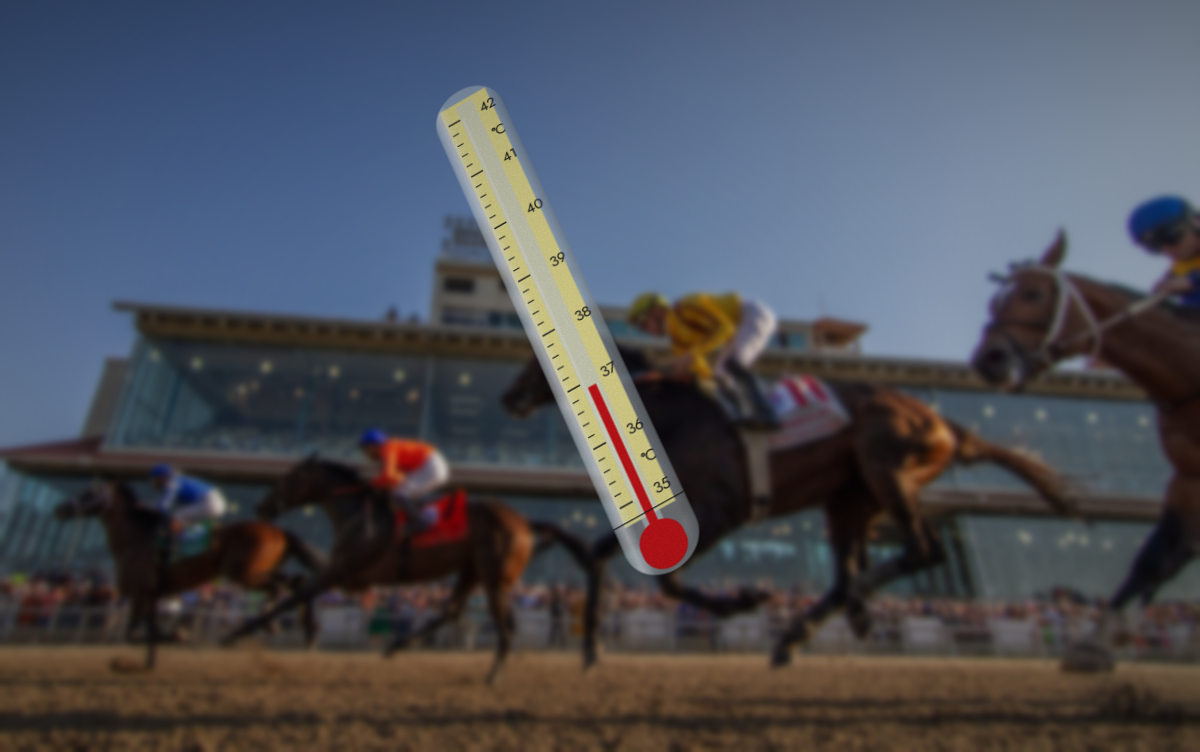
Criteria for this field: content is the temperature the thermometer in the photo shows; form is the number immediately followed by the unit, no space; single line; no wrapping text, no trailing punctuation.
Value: 36.9°C
